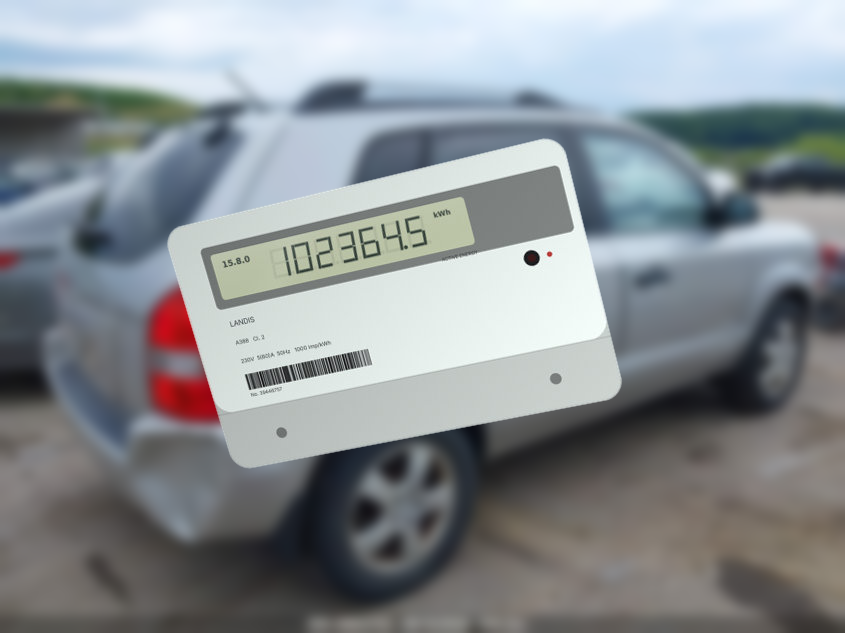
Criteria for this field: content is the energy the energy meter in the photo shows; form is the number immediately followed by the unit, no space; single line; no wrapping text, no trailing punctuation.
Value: 102364.5kWh
